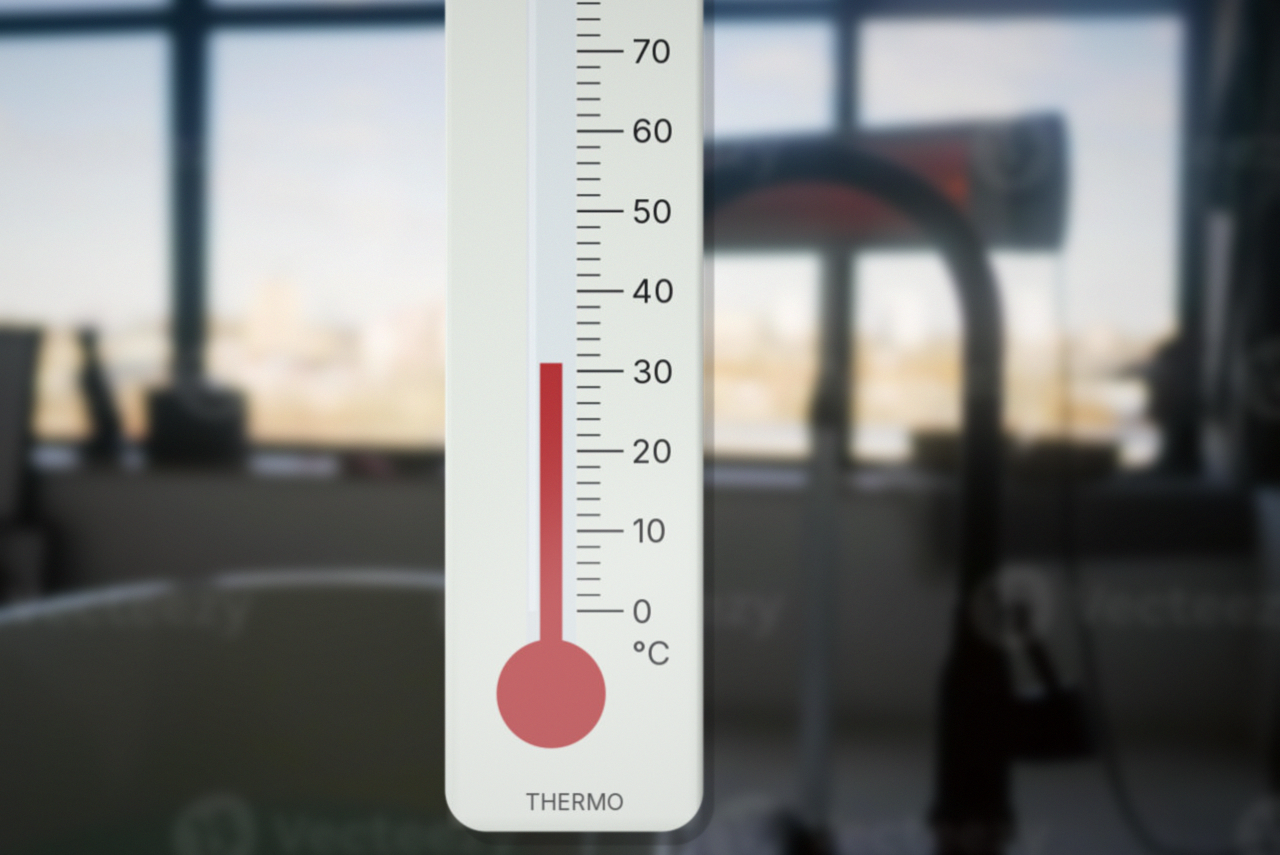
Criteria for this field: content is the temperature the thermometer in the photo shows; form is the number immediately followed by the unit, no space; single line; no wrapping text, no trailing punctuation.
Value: 31°C
